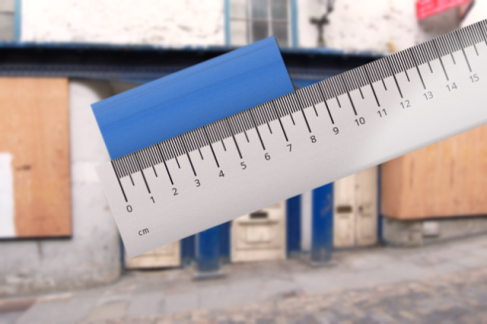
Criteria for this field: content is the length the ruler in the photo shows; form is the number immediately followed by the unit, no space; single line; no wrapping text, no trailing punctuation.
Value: 8cm
